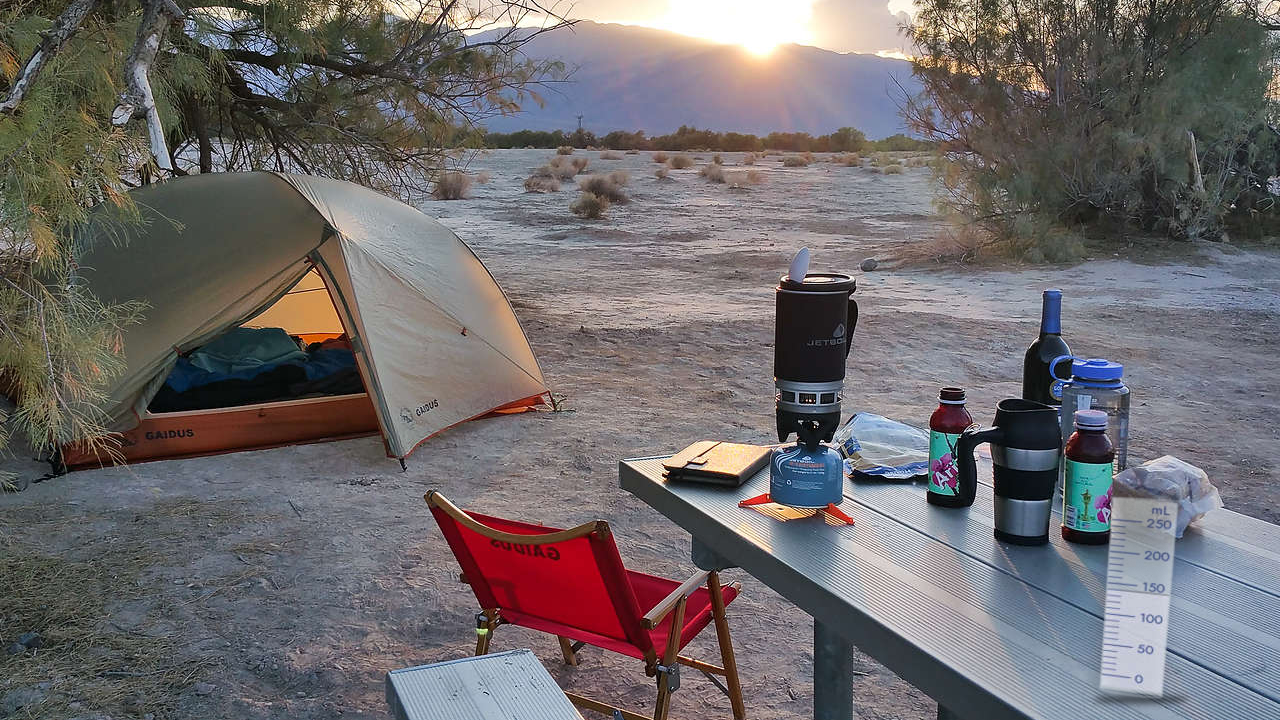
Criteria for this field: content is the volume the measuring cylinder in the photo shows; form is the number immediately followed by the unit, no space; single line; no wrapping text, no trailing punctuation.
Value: 140mL
